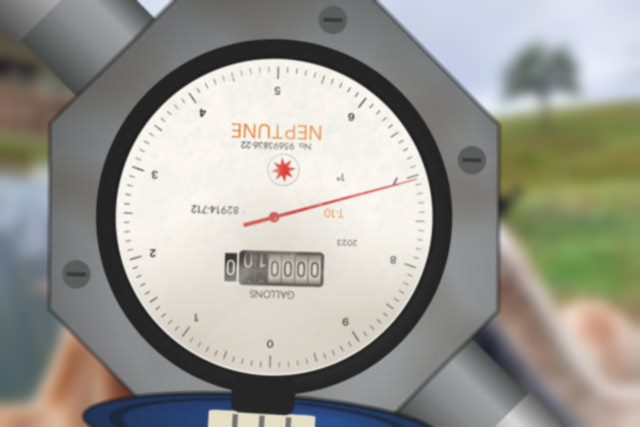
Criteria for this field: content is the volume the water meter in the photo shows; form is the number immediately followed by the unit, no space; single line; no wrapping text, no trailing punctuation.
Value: 97.0gal
